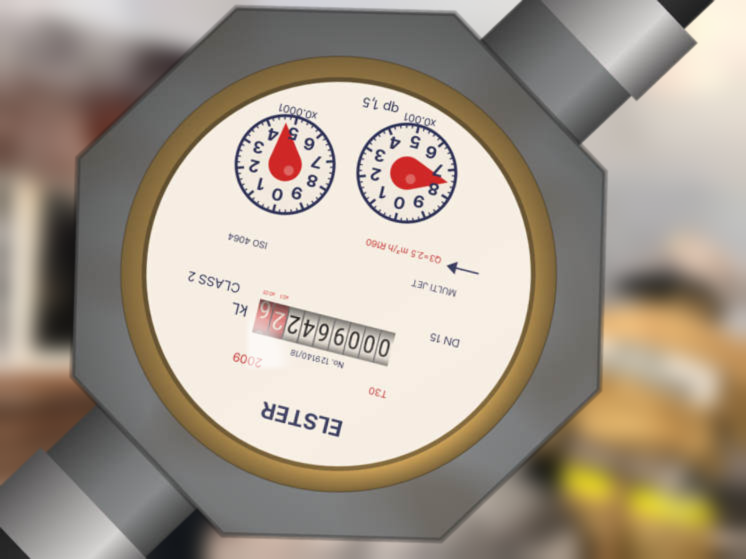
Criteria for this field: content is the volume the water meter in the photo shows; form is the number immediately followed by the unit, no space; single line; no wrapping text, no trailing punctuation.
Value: 9642.2574kL
